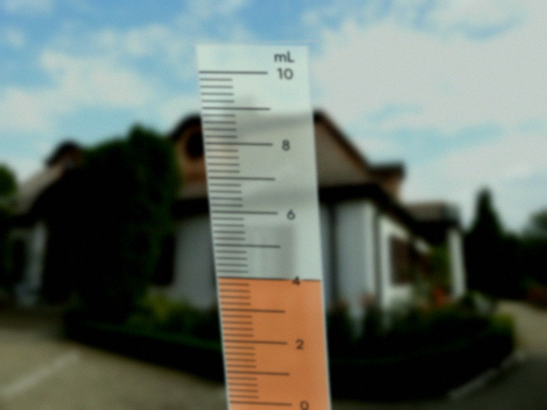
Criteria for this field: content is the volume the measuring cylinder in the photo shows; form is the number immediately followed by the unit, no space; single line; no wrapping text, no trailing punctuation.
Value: 4mL
